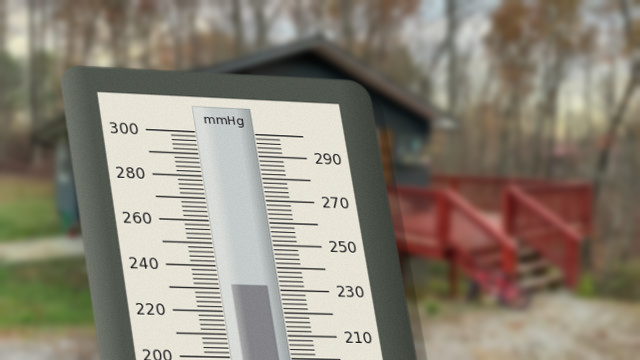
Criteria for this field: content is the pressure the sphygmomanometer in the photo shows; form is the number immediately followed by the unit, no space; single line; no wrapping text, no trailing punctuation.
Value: 232mmHg
